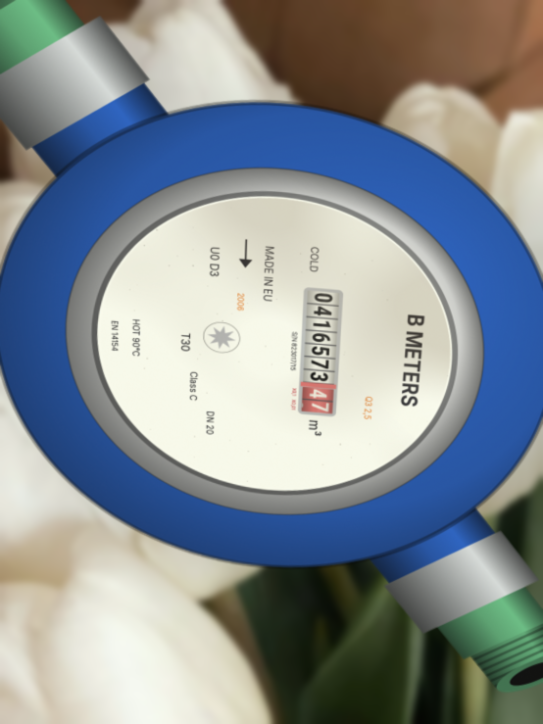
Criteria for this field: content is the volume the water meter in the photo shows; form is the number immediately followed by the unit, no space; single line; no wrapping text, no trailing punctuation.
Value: 416573.47m³
